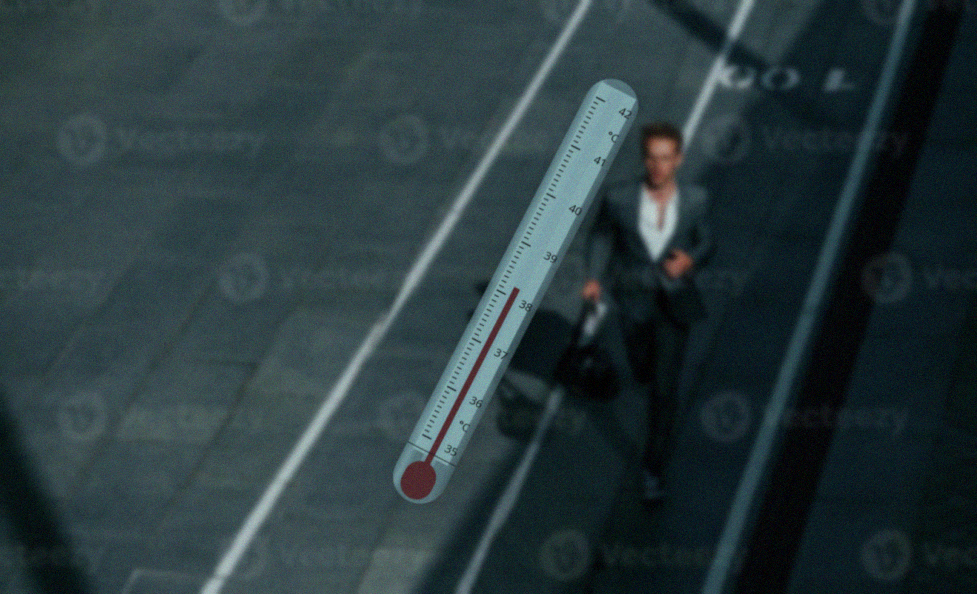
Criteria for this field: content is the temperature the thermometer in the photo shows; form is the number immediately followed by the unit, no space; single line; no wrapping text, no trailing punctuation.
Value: 38.2°C
